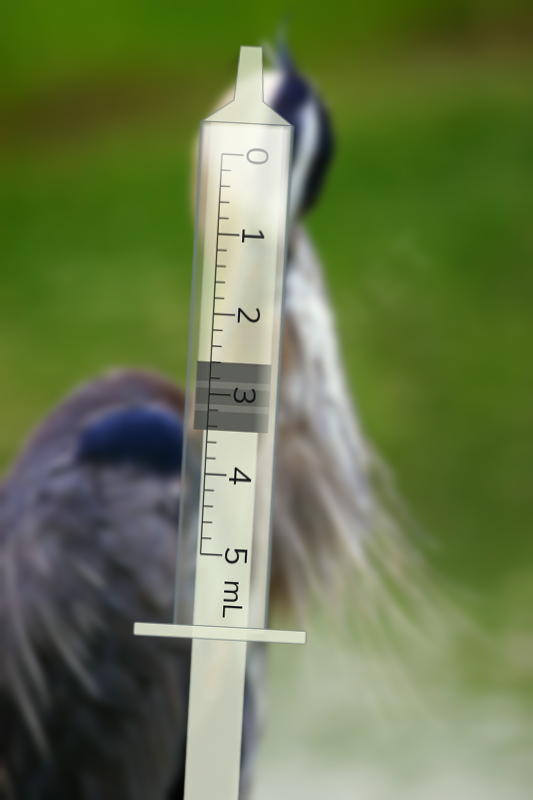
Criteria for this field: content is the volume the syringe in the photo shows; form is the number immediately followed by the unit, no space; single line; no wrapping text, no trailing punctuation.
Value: 2.6mL
